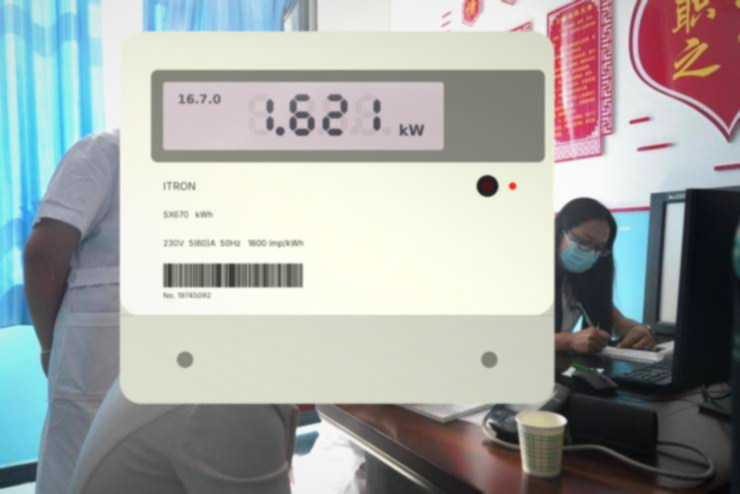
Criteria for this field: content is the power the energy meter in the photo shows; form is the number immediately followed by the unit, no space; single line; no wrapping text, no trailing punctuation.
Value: 1.621kW
